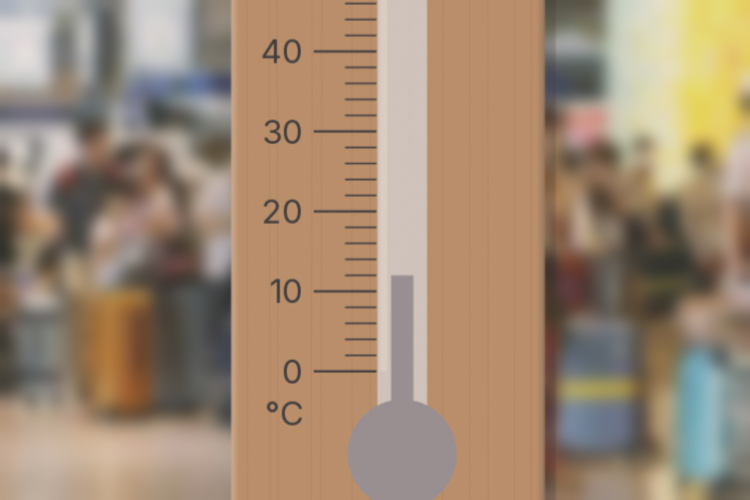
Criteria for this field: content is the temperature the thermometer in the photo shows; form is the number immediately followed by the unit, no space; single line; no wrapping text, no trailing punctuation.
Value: 12°C
